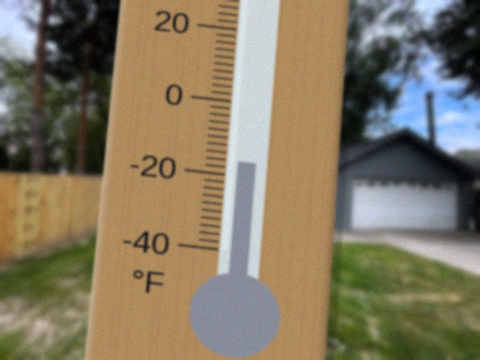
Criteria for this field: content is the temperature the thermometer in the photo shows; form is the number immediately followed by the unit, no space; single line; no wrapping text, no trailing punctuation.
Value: -16°F
